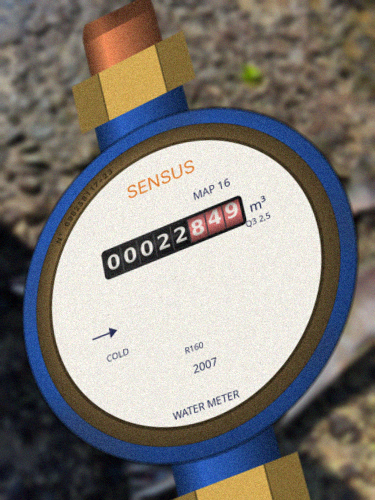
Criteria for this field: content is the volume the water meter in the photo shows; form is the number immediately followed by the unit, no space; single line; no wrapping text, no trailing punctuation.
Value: 22.849m³
